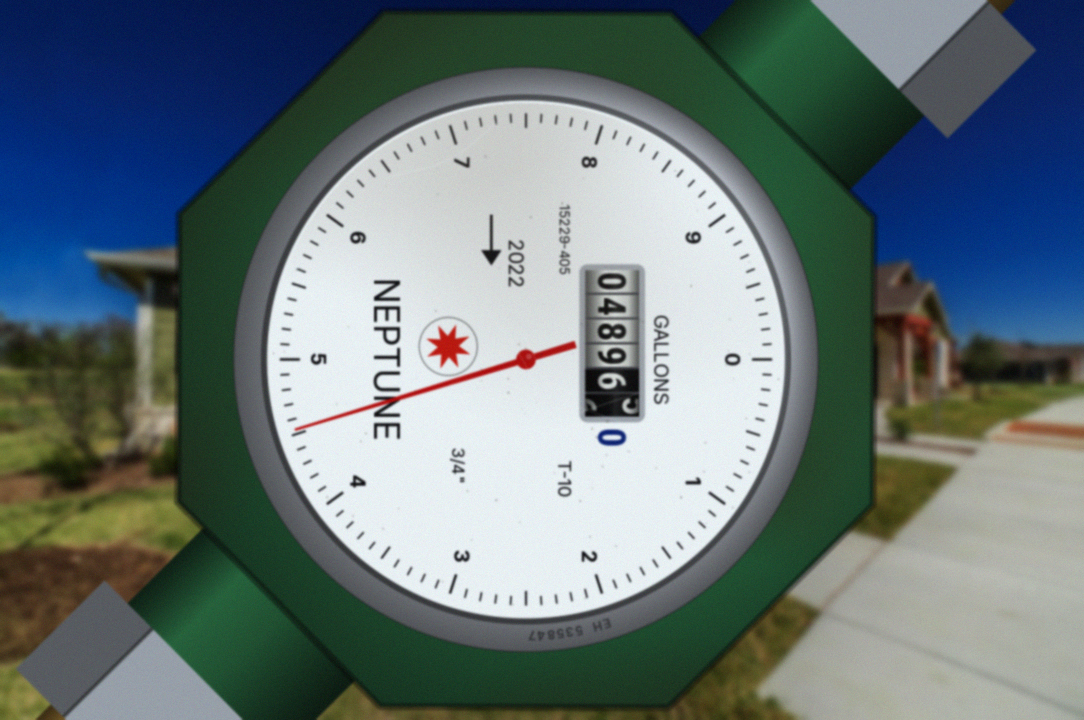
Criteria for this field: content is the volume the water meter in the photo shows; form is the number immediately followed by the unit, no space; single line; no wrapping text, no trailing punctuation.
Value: 489654.5gal
